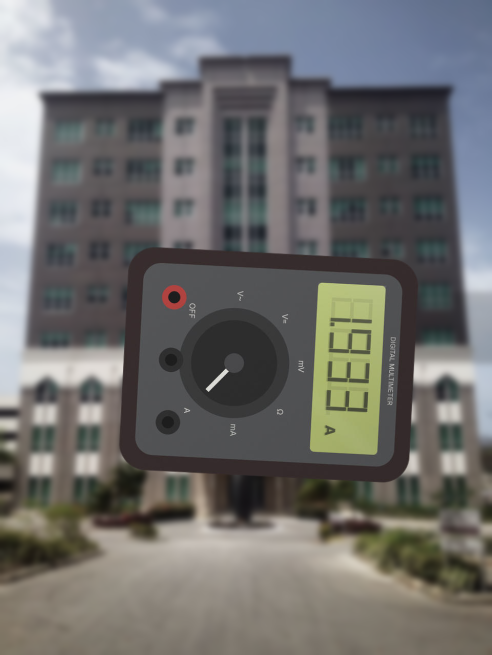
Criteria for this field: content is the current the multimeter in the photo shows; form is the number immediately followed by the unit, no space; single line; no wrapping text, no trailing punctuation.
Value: 1.933A
